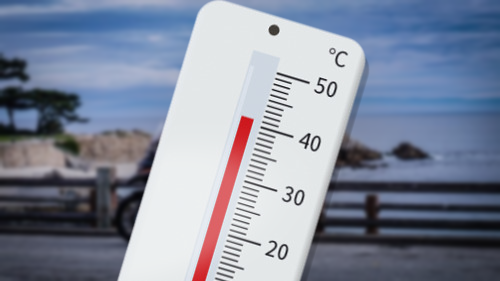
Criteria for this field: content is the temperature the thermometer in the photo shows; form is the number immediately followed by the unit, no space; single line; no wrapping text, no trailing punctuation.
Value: 41°C
